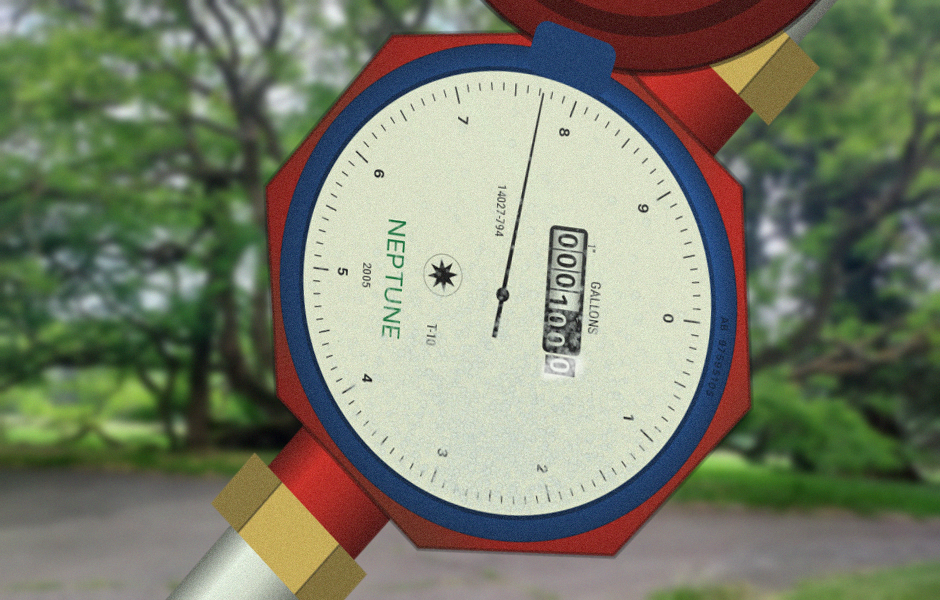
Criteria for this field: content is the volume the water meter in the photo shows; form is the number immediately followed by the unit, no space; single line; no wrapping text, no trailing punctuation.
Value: 997.7gal
